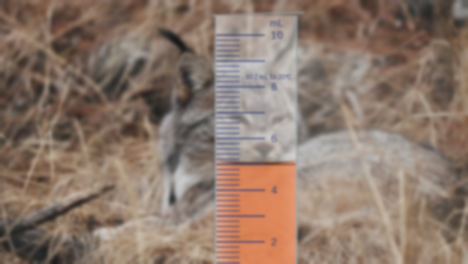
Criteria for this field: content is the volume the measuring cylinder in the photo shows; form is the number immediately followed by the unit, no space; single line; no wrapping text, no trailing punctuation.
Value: 5mL
